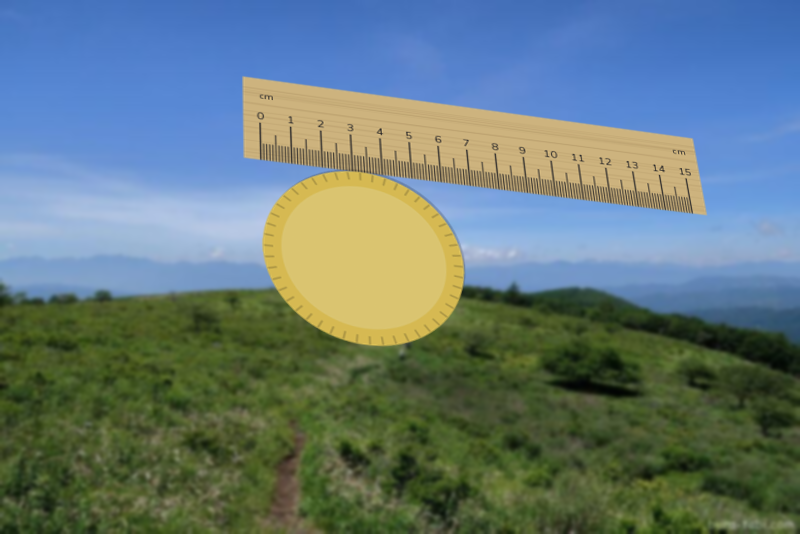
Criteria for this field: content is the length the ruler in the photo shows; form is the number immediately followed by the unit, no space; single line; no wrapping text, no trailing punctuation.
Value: 6.5cm
